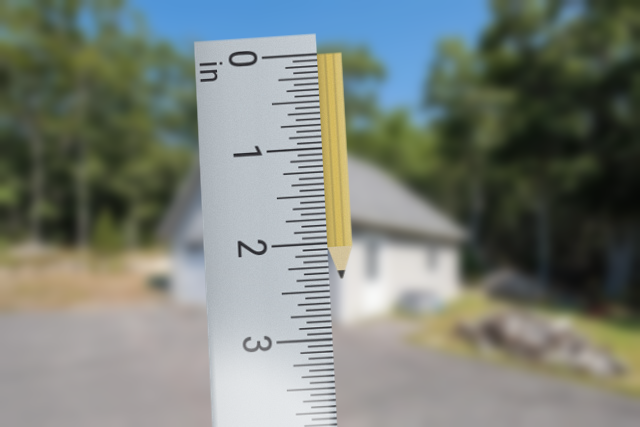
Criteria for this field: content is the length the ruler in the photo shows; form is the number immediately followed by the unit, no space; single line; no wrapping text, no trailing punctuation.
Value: 2.375in
